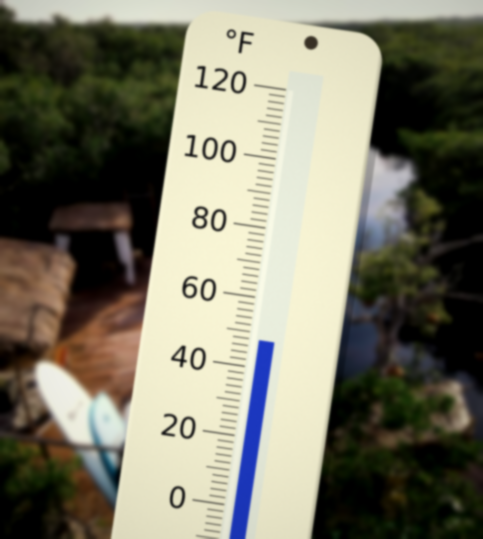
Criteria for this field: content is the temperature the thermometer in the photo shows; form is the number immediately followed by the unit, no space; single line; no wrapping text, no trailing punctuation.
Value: 48°F
